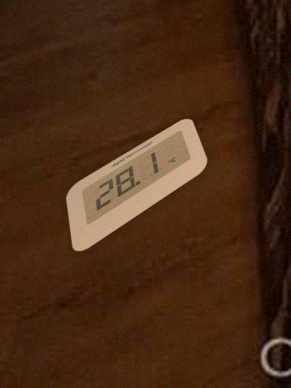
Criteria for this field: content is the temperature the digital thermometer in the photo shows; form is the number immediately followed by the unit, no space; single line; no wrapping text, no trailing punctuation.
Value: 28.1°C
